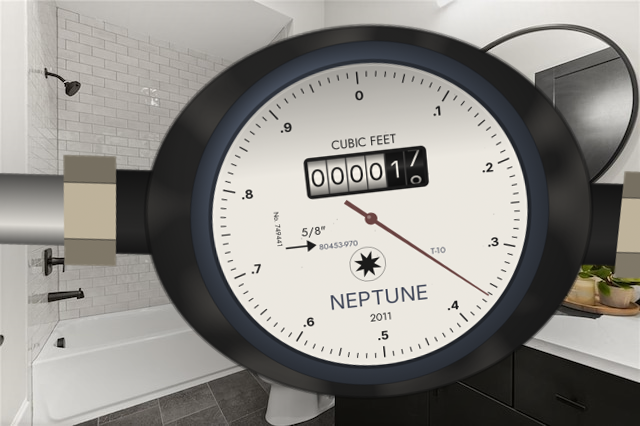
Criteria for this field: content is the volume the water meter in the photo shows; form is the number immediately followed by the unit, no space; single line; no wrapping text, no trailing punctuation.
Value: 17.36ft³
